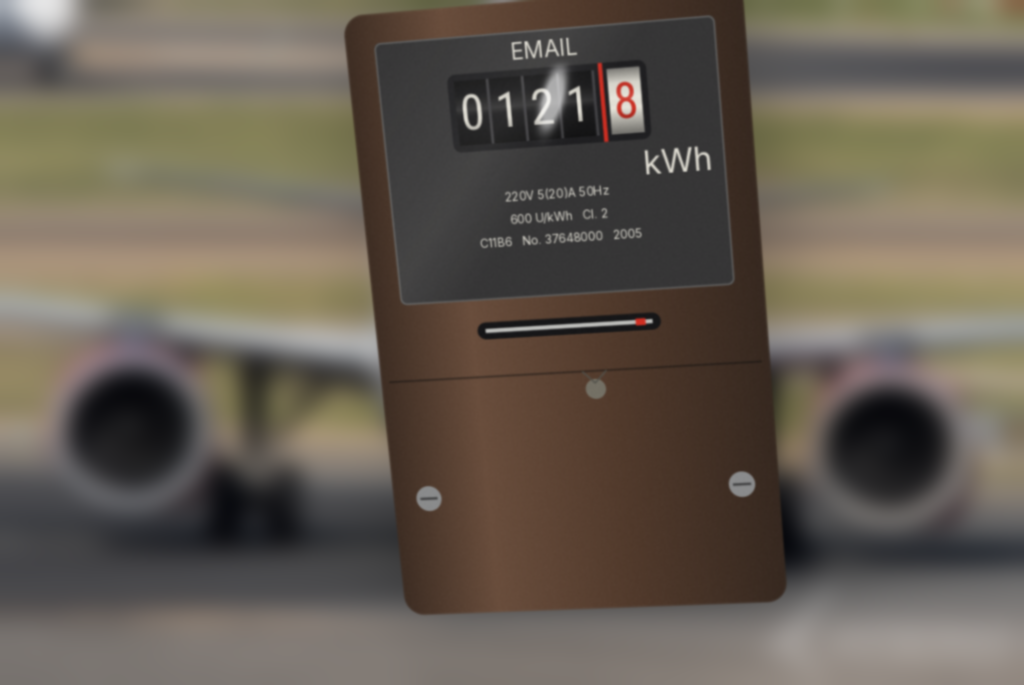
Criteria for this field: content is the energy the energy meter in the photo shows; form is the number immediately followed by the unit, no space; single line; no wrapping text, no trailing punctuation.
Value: 121.8kWh
